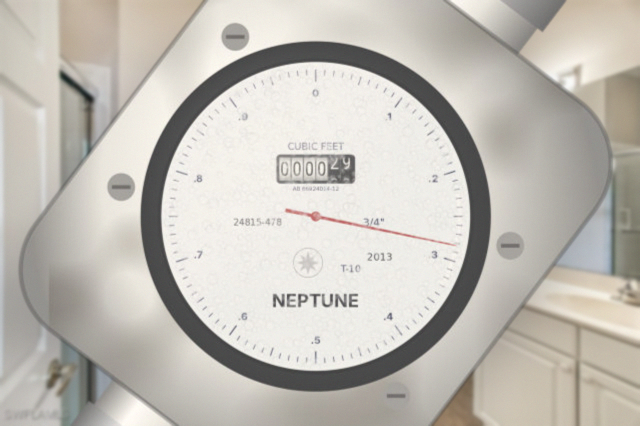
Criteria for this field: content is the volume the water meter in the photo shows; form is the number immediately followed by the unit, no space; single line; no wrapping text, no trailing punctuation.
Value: 29.28ft³
